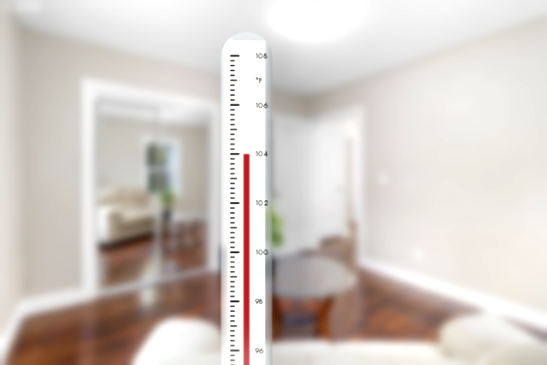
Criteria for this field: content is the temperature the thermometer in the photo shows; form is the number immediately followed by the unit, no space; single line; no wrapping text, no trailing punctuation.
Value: 104°F
